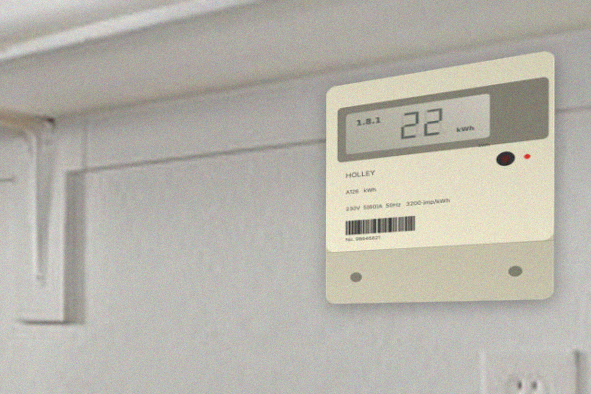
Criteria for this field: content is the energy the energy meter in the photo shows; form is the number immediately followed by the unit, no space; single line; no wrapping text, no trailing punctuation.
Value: 22kWh
